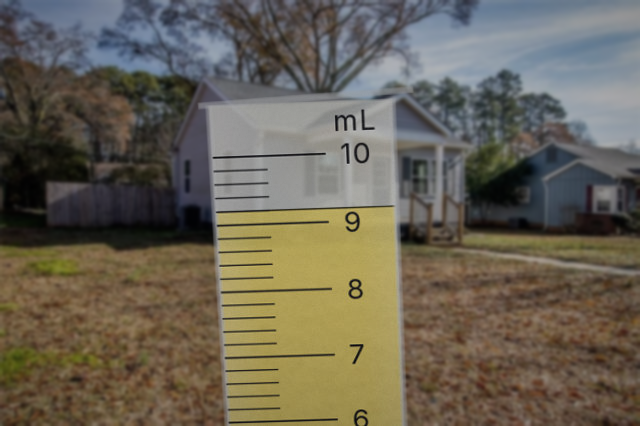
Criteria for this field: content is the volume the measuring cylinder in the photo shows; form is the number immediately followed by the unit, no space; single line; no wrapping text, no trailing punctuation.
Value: 9.2mL
